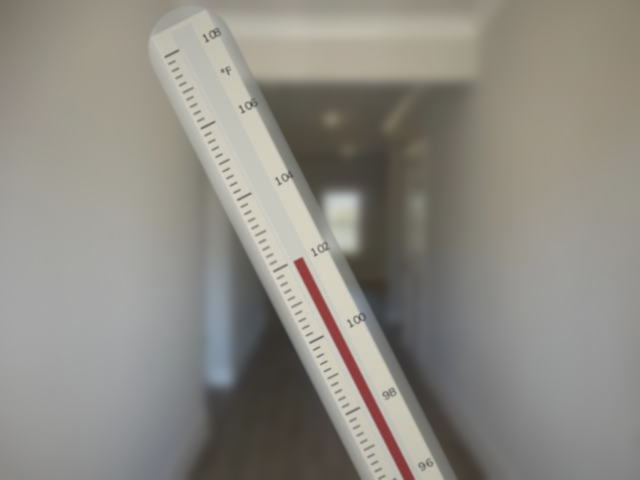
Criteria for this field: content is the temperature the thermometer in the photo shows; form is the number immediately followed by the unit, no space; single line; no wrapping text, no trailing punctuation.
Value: 102°F
